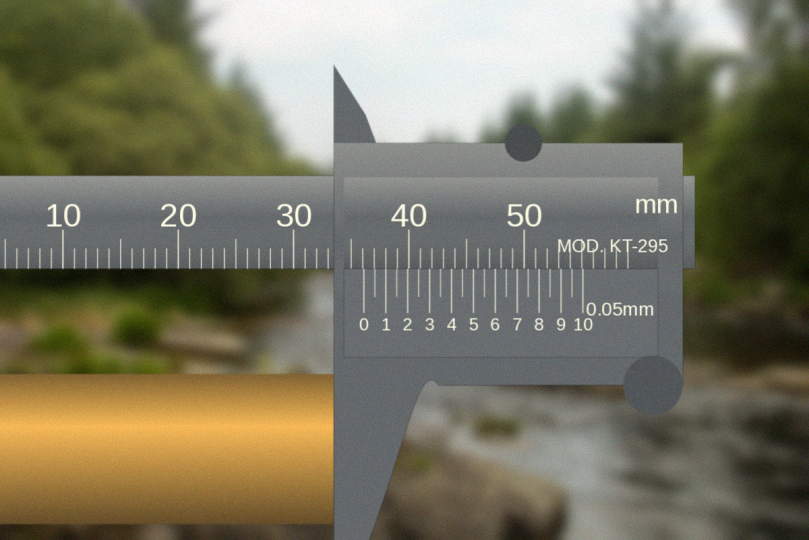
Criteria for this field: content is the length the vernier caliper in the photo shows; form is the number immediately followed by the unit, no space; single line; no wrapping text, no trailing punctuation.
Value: 36.1mm
